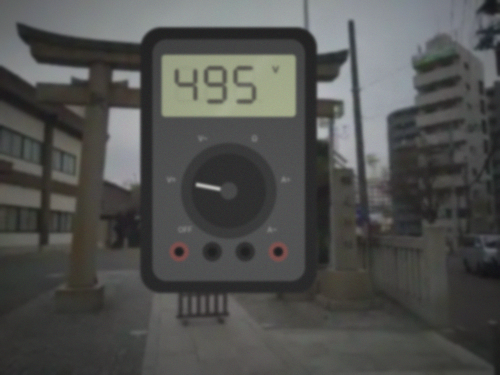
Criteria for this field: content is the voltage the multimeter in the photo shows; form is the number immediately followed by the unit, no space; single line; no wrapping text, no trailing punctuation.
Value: 495V
